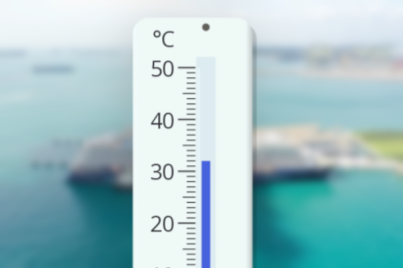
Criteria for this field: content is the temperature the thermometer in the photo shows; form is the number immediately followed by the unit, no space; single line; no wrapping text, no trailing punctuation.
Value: 32°C
